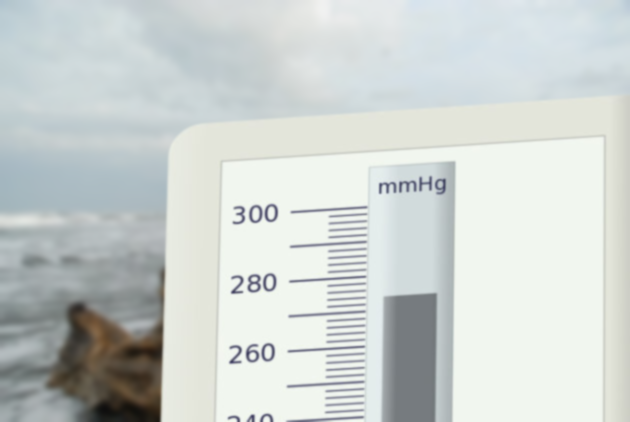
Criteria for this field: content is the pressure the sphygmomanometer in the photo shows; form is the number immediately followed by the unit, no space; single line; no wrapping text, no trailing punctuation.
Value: 274mmHg
